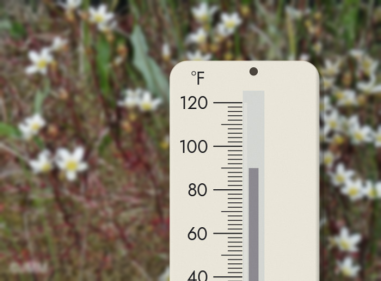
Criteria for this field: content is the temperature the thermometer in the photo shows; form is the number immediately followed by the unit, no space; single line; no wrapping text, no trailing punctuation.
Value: 90°F
